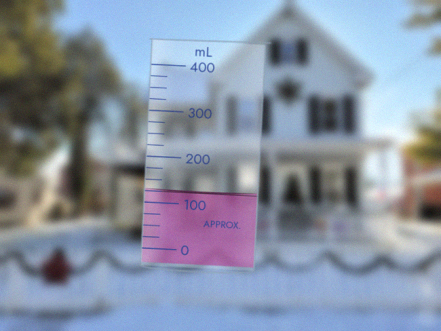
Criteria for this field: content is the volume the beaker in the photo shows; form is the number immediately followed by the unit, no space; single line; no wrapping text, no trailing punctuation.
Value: 125mL
